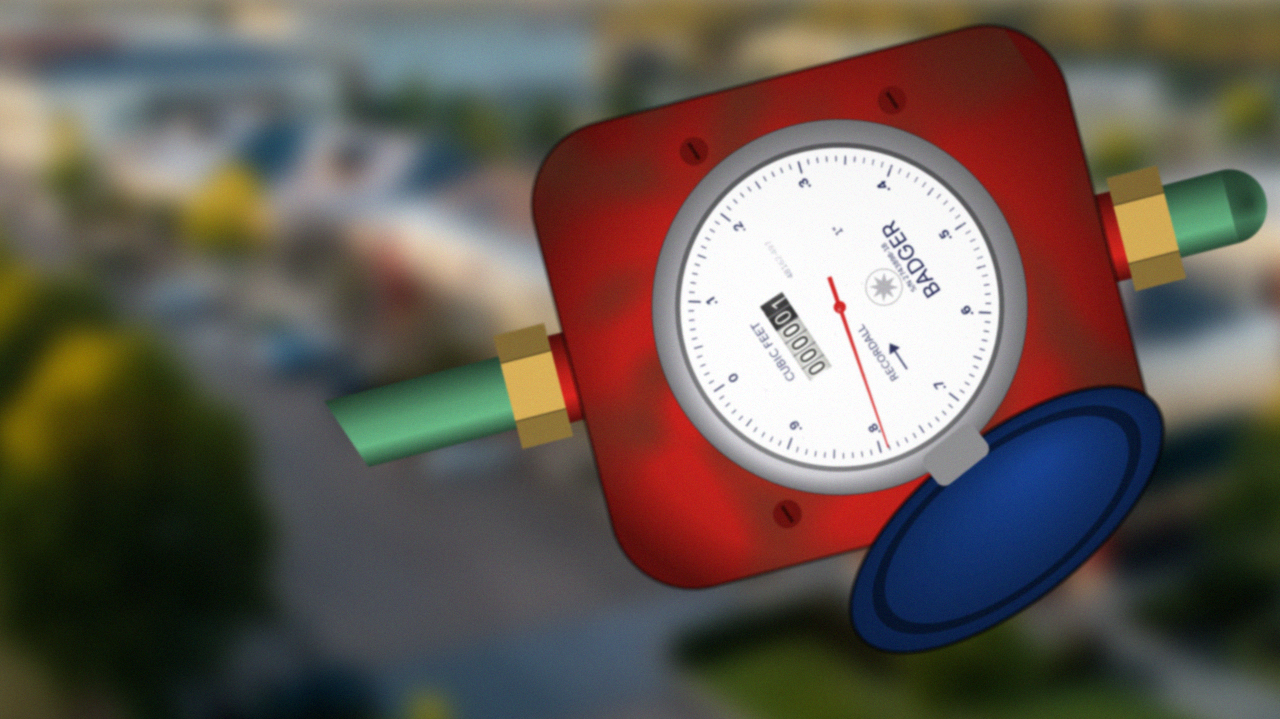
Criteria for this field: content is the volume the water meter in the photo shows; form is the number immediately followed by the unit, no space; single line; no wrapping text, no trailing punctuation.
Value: 0.79ft³
